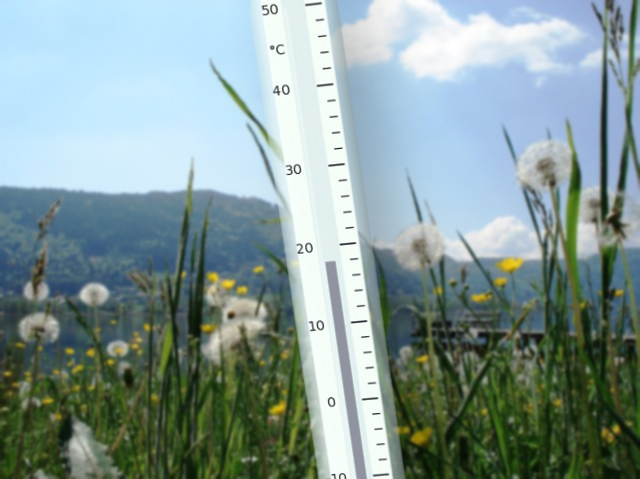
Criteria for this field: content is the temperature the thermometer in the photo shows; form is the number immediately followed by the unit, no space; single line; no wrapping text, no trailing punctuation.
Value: 18°C
